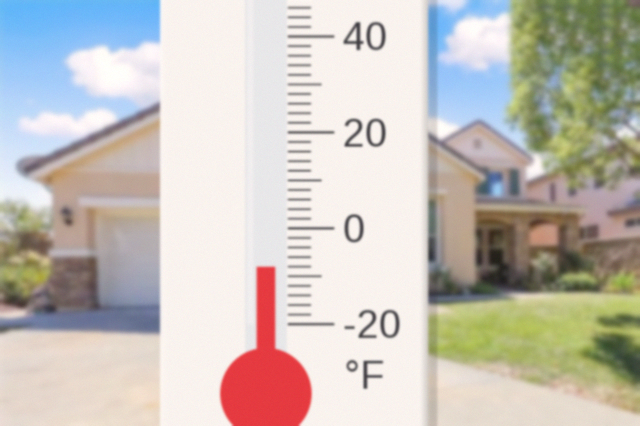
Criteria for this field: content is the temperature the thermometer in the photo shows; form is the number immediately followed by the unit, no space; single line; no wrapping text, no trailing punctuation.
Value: -8°F
